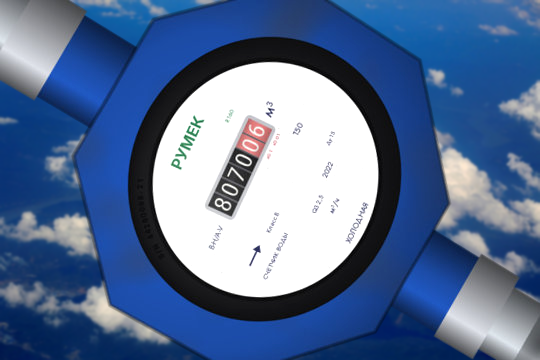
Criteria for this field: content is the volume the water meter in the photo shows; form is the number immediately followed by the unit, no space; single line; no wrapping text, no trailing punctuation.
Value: 8070.06m³
